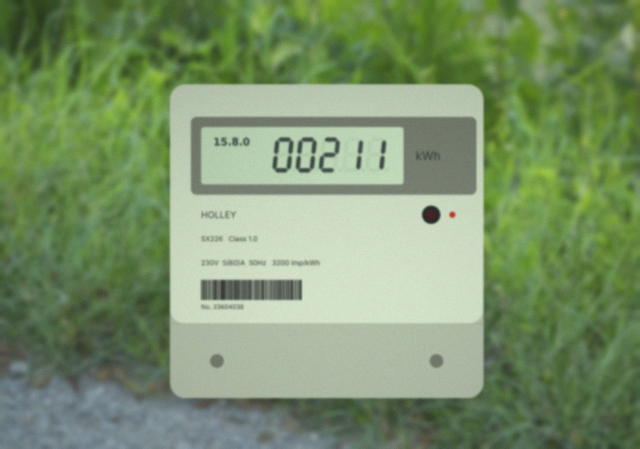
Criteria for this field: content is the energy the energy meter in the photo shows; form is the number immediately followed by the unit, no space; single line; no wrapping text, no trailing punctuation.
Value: 211kWh
